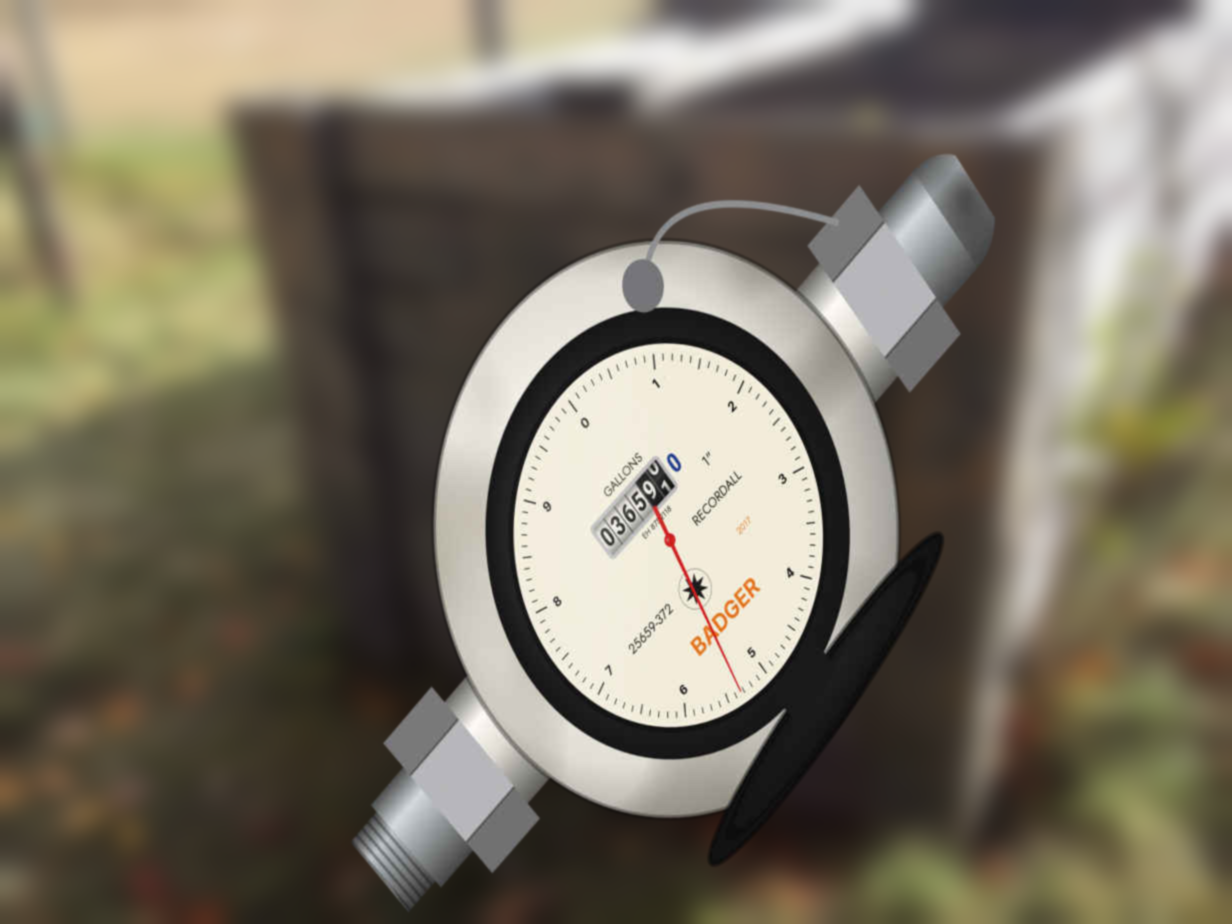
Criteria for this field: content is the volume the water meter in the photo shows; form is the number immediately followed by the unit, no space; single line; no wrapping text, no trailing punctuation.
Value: 365905.3gal
